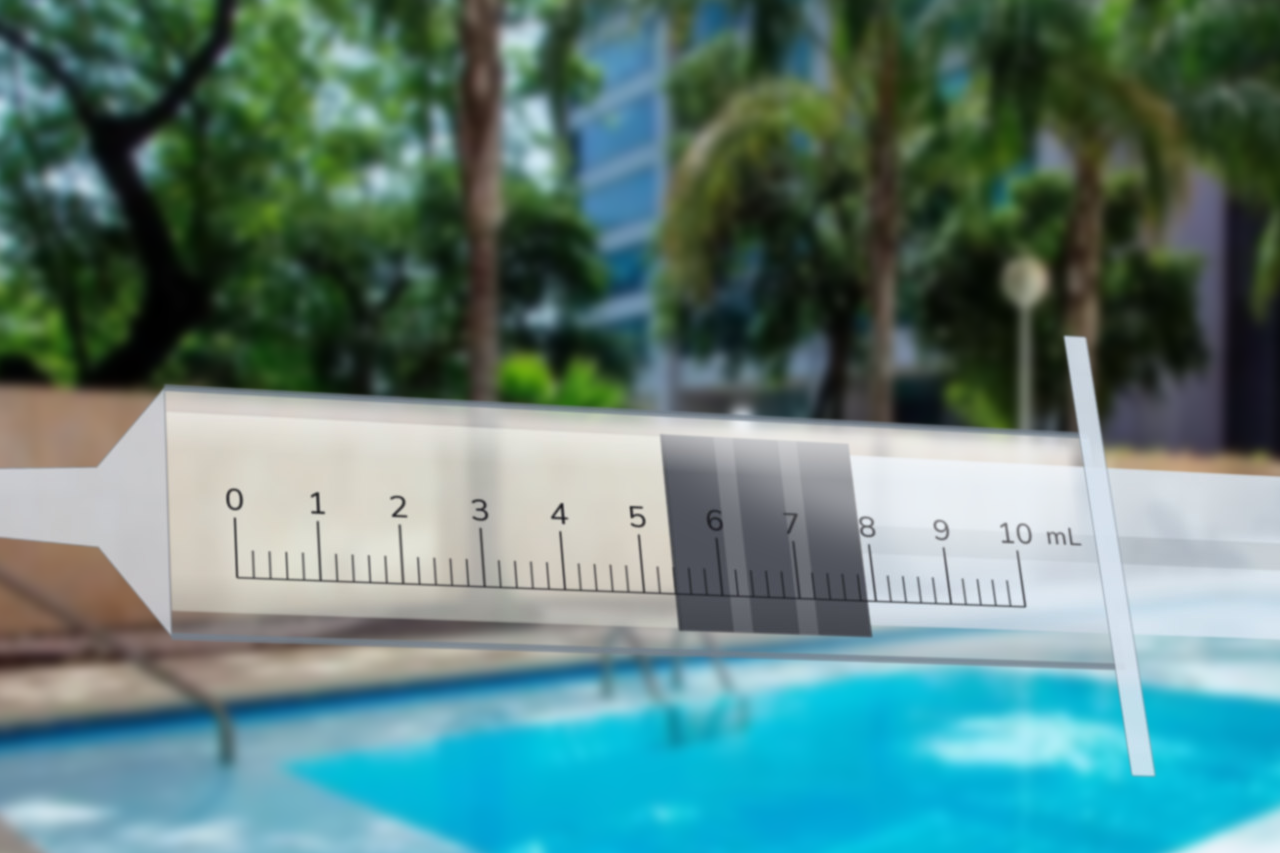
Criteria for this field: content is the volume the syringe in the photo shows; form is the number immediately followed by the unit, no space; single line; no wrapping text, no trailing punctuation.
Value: 5.4mL
